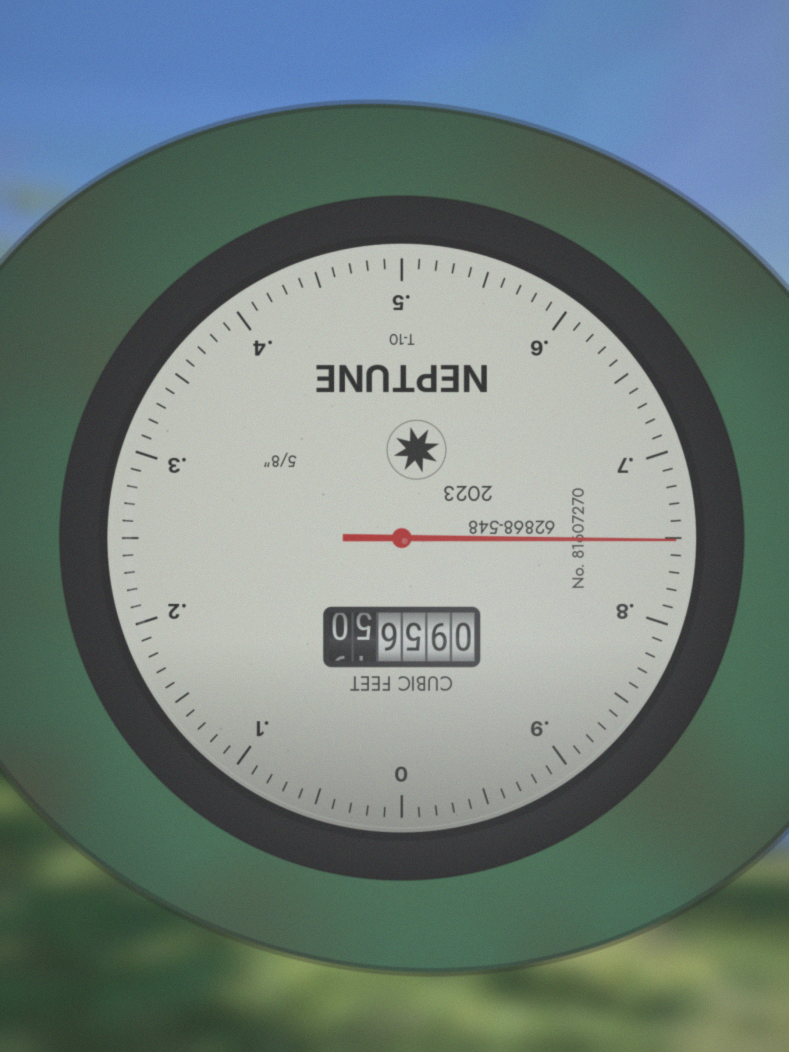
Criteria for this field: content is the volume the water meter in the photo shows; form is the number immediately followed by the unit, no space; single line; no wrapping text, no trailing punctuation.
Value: 95649.75ft³
